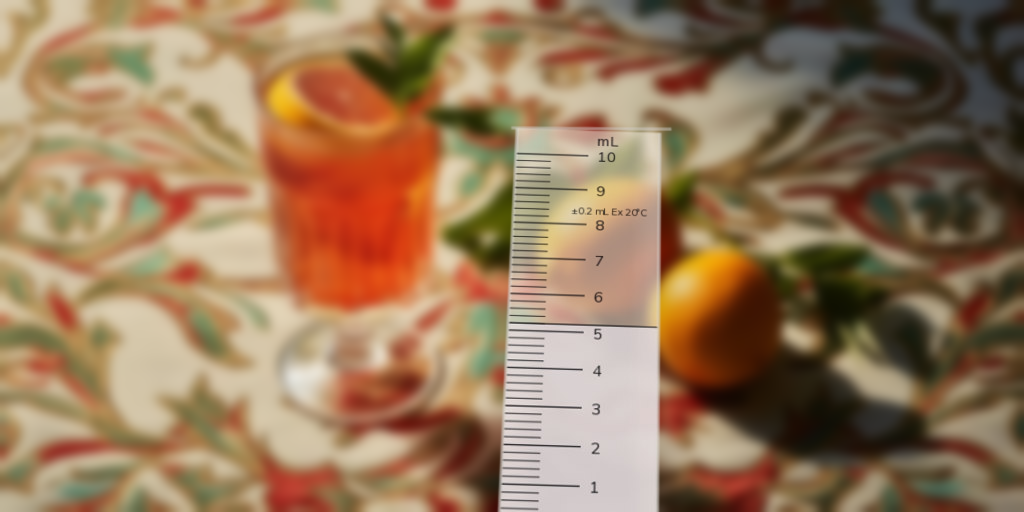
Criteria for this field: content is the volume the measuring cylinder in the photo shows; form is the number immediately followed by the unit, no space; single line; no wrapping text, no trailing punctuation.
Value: 5.2mL
